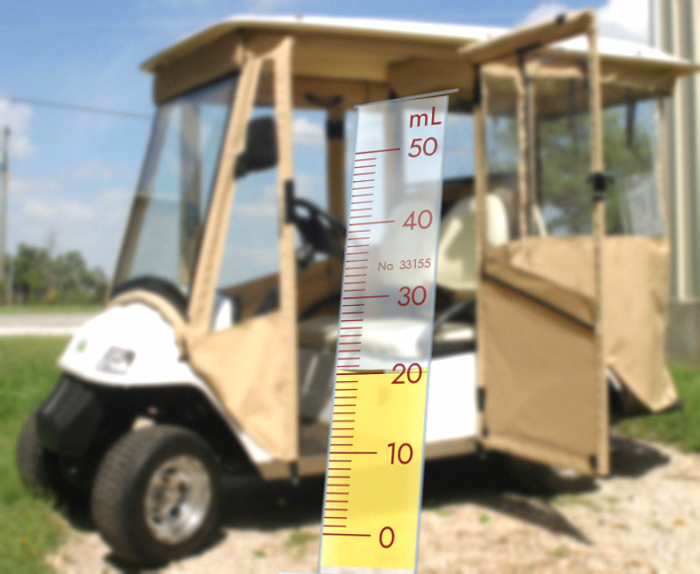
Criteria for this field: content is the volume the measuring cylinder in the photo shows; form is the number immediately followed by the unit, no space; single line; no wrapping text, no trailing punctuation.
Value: 20mL
